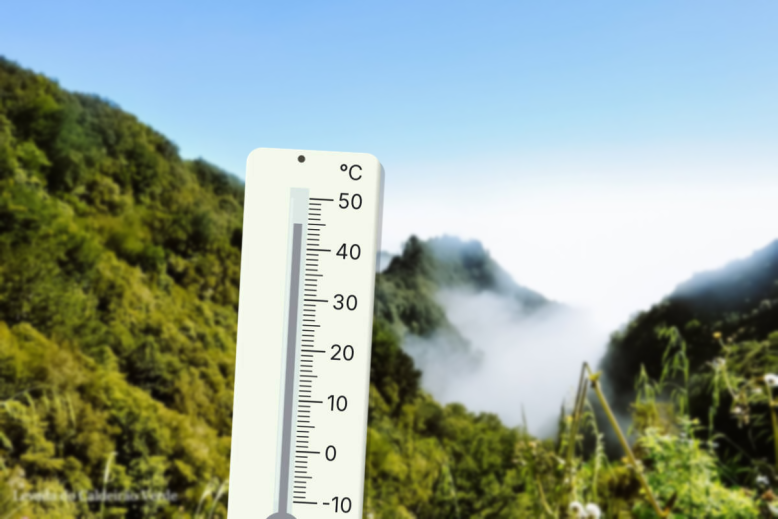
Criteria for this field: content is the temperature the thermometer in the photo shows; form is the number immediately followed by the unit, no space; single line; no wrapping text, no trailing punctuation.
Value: 45°C
